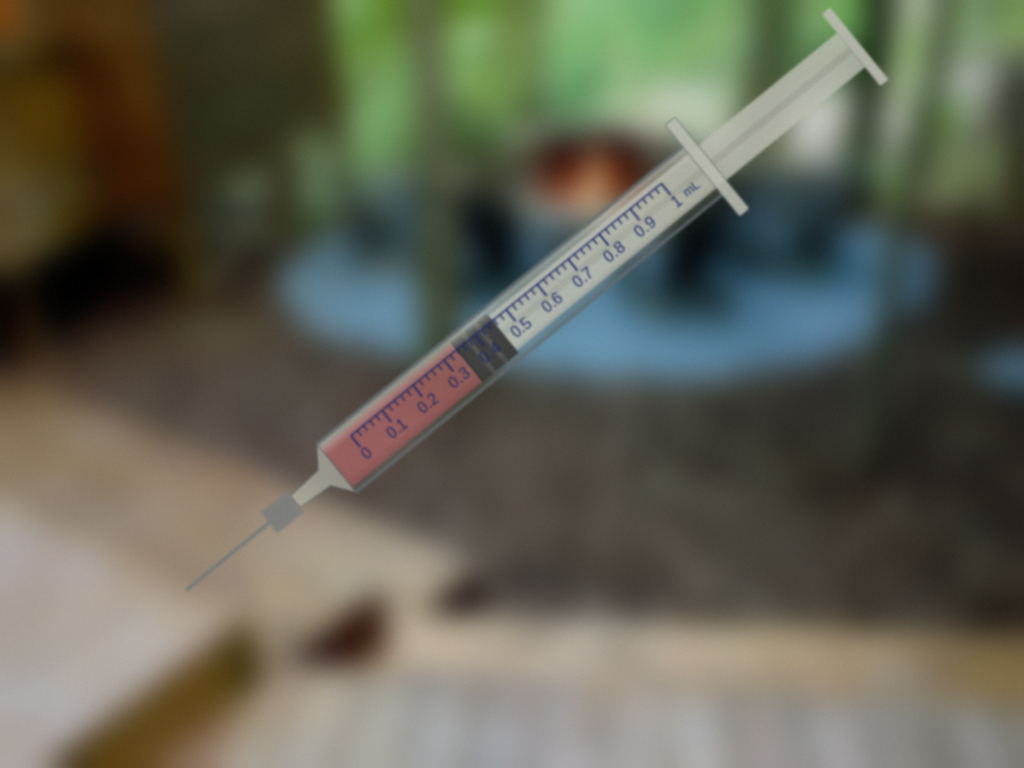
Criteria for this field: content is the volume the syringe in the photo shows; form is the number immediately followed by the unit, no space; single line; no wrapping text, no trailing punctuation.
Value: 0.34mL
